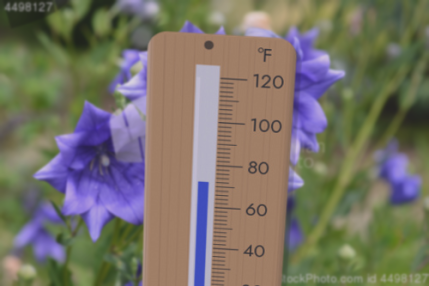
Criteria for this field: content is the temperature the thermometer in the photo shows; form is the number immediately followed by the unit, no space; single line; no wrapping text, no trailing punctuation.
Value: 72°F
